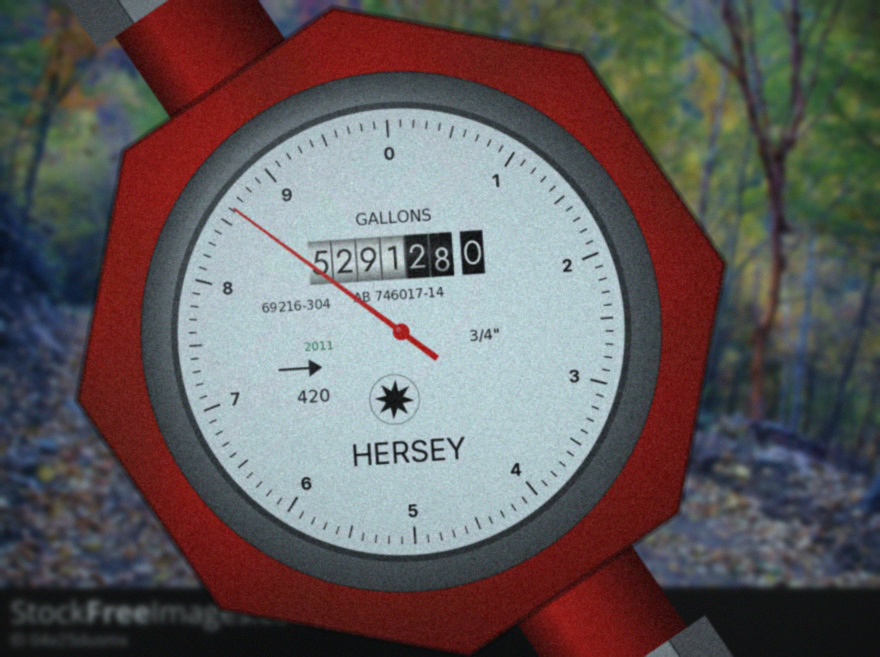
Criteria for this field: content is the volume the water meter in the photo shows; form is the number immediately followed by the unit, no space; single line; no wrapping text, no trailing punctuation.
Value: 5291278.6gal
